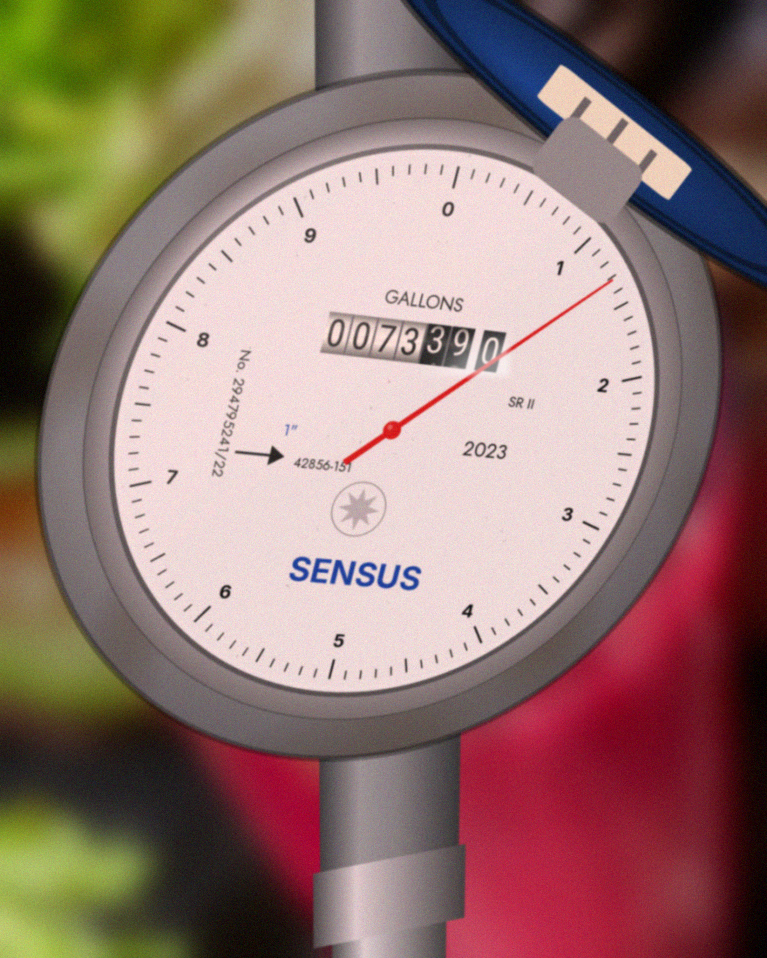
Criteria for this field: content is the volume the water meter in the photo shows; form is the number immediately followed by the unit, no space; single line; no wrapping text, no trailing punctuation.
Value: 73391.3gal
